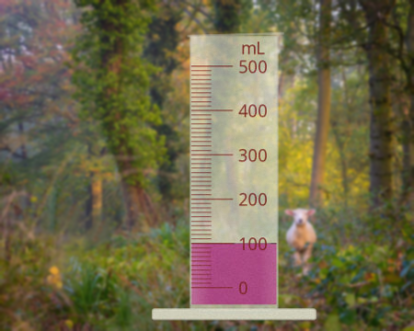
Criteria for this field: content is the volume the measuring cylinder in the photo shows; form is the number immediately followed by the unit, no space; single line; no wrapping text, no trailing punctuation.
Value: 100mL
